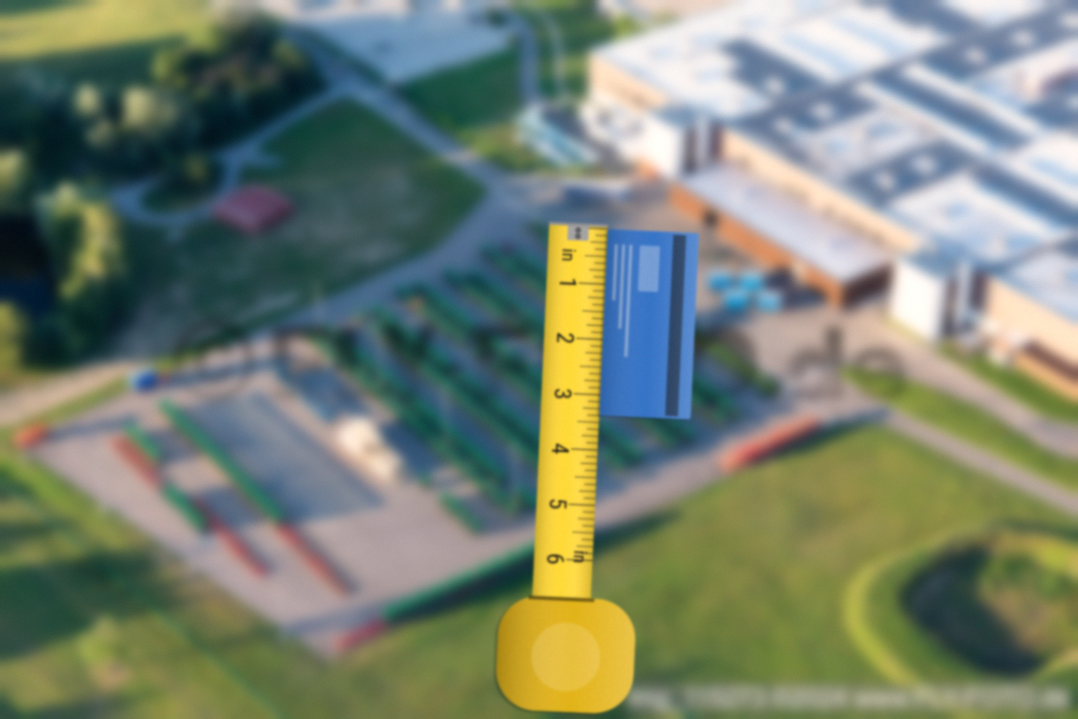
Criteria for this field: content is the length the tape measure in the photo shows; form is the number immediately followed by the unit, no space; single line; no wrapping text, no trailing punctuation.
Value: 3.375in
